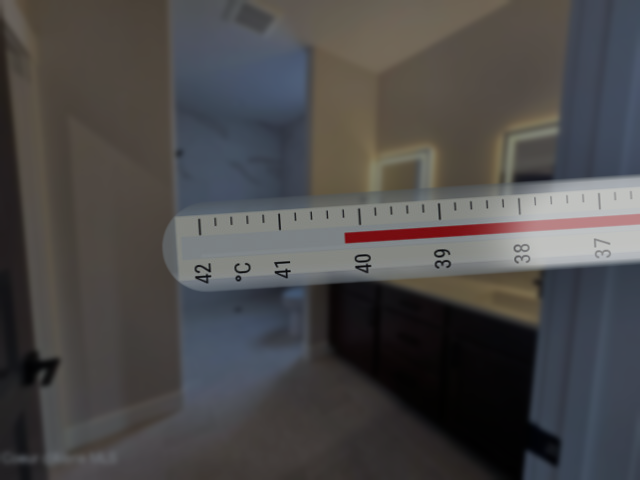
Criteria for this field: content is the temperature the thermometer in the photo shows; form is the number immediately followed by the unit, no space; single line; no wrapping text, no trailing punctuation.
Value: 40.2°C
